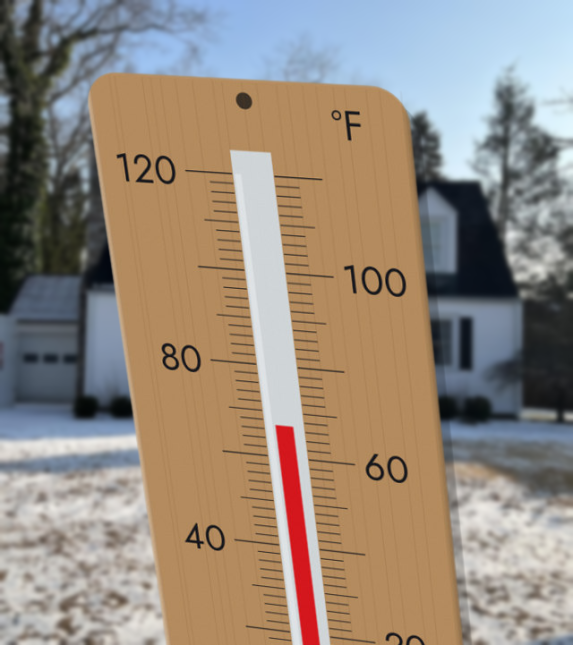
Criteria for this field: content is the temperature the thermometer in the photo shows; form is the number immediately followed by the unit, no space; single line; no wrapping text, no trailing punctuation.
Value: 67°F
